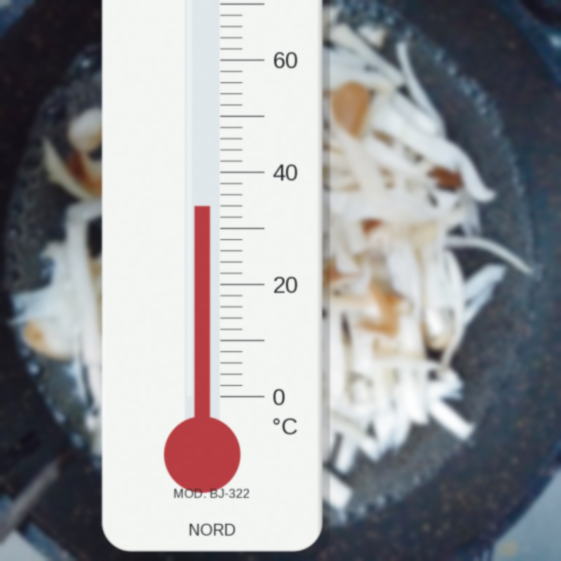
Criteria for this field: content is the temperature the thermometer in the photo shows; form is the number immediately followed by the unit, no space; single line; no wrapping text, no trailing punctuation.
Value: 34°C
